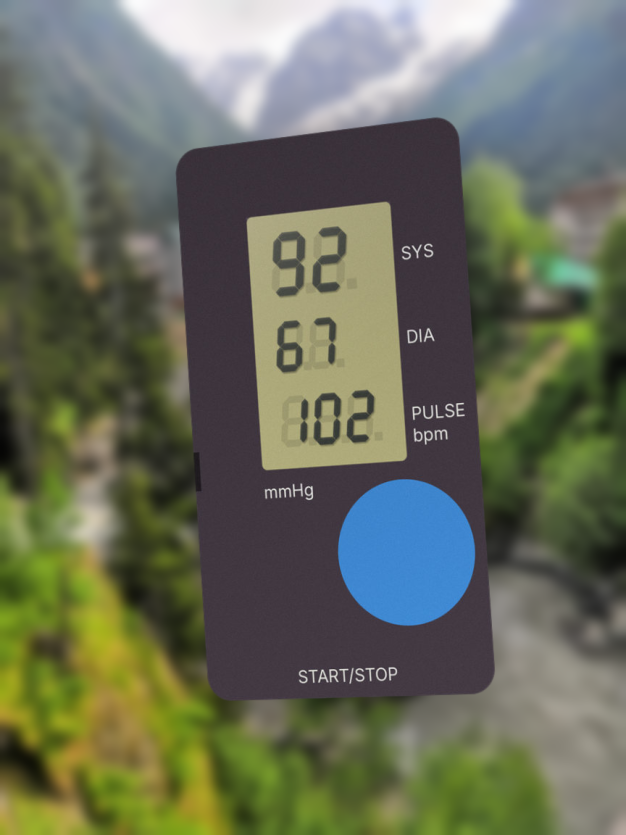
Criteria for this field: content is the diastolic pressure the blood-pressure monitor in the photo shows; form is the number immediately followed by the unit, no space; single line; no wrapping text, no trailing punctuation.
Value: 67mmHg
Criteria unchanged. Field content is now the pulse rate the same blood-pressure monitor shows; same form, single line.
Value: 102bpm
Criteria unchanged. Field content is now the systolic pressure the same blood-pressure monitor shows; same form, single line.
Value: 92mmHg
